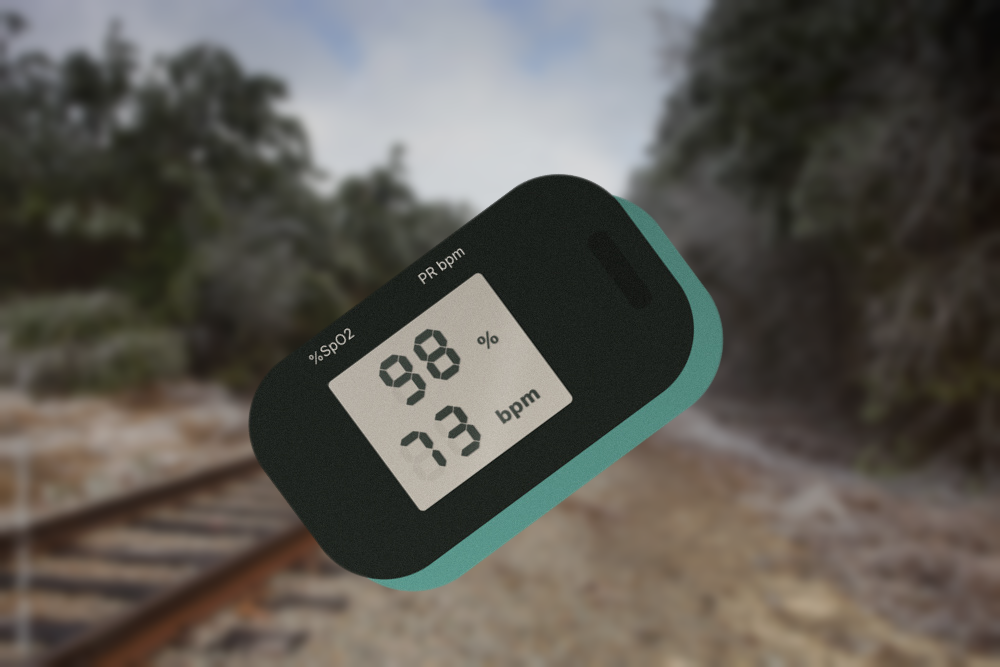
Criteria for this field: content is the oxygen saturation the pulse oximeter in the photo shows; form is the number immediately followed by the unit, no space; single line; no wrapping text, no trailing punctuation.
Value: 98%
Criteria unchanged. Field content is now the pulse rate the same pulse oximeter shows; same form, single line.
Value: 73bpm
